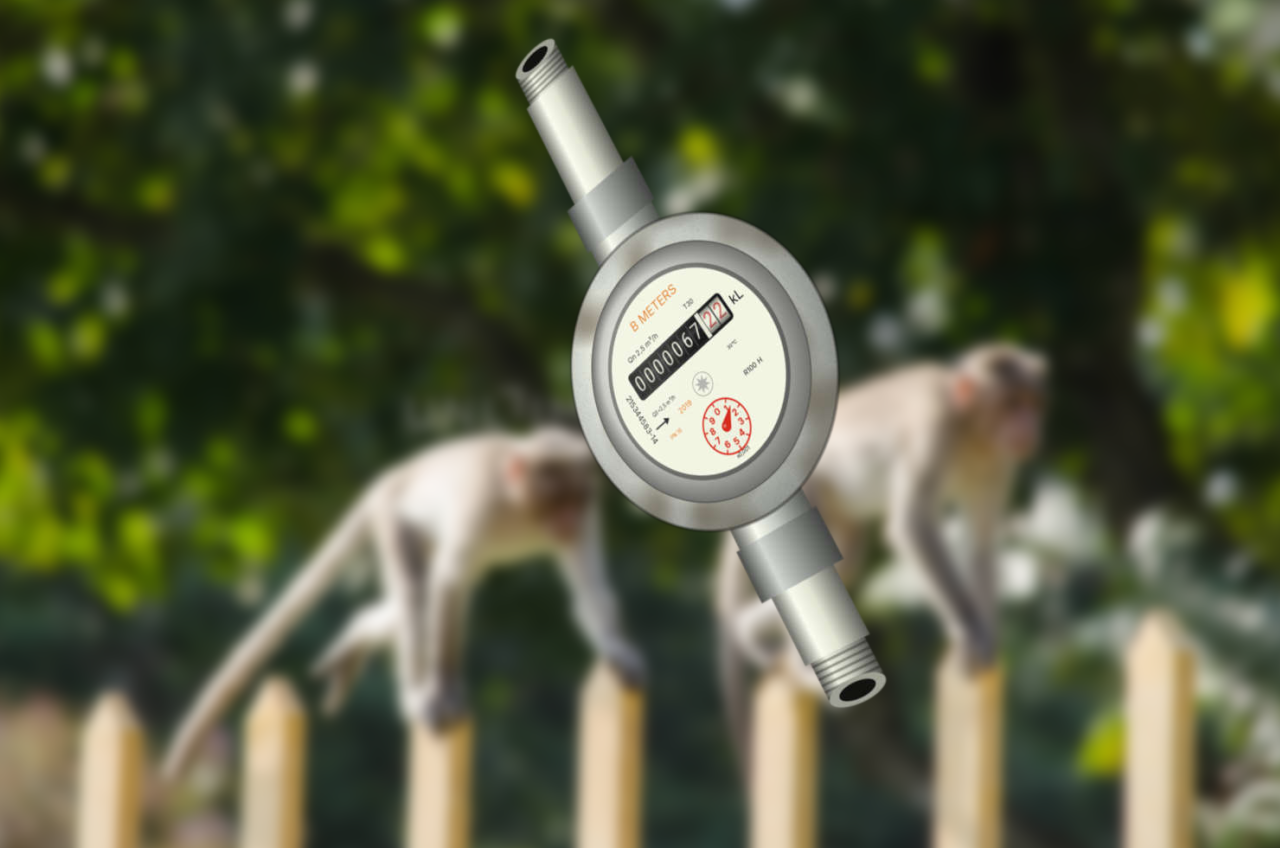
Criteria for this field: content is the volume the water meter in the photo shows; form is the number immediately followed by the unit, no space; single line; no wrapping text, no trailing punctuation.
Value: 67.221kL
